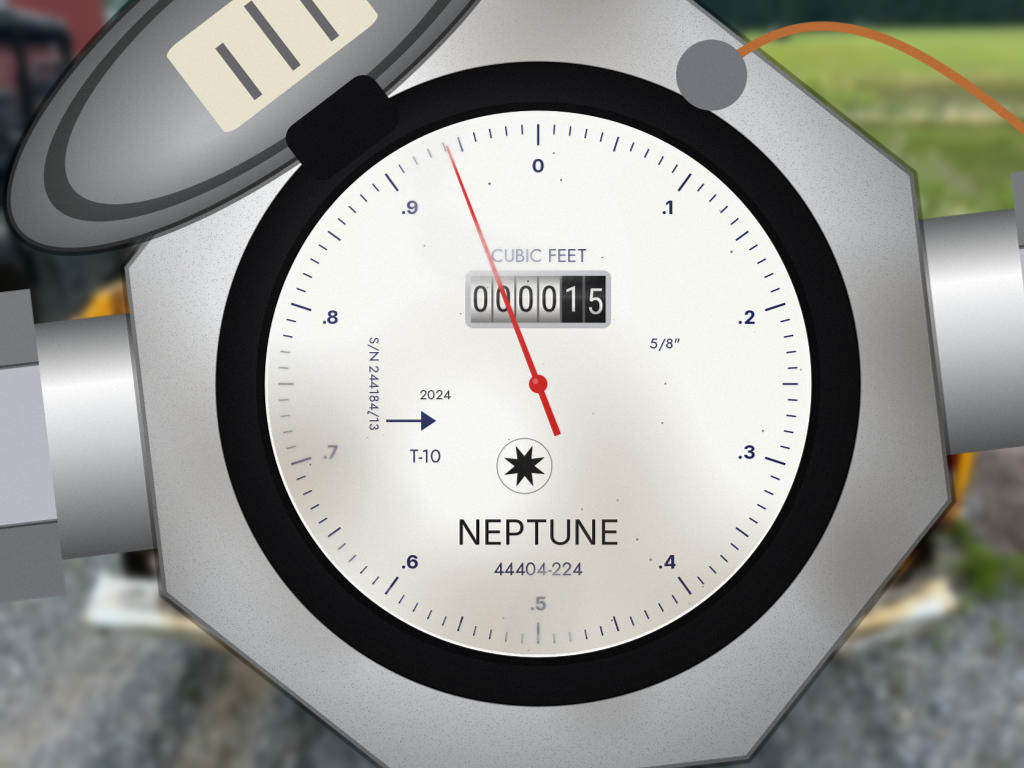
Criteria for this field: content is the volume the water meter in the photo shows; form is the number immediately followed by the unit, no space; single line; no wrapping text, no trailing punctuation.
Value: 14.94ft³
